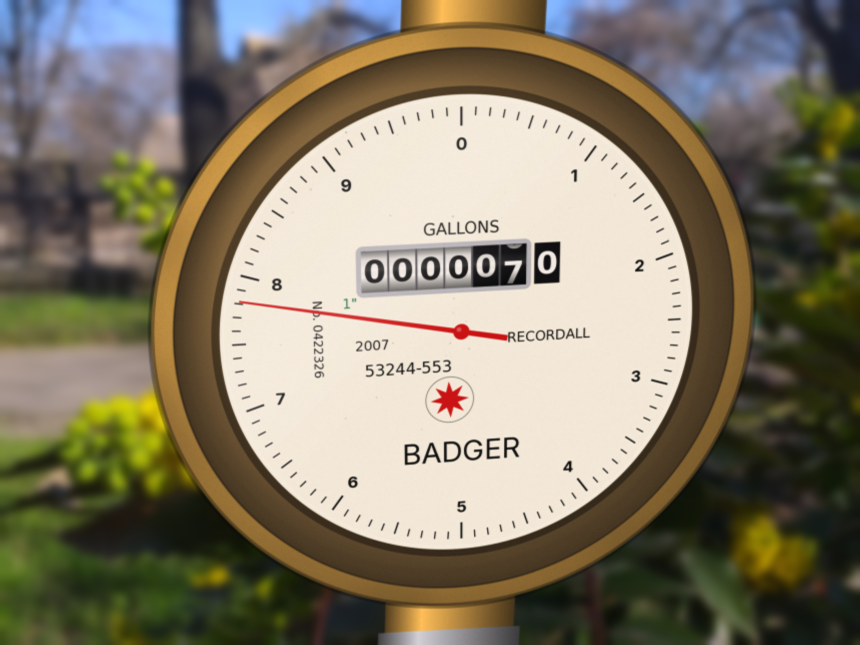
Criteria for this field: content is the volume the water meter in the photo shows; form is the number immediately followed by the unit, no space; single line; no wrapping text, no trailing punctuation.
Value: 67.8gal
